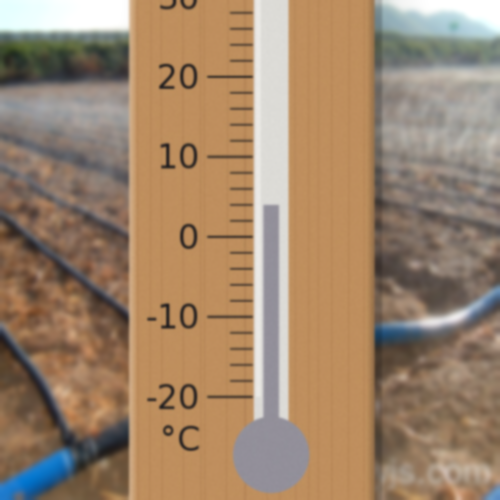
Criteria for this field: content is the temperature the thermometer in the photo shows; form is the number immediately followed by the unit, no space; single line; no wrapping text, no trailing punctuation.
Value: 4°C
